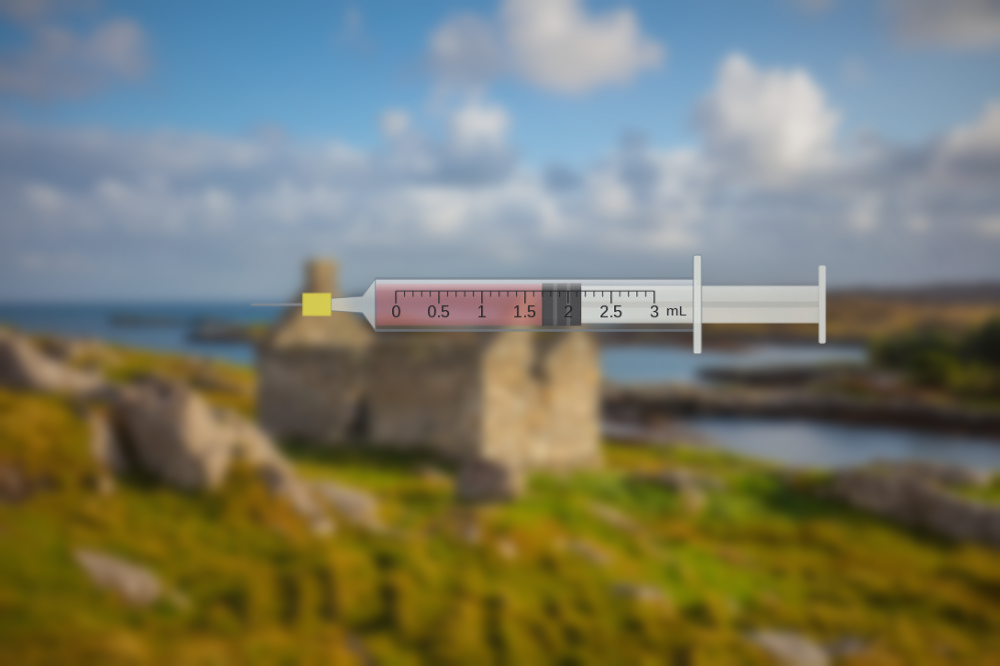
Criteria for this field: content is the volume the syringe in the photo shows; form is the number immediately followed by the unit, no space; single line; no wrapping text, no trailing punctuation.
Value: 1.7mL
